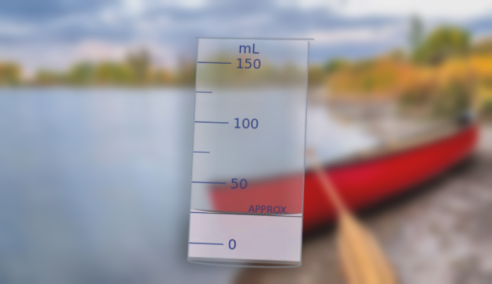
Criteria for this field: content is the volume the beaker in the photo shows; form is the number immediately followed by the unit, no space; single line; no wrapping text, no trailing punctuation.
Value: 25mL
